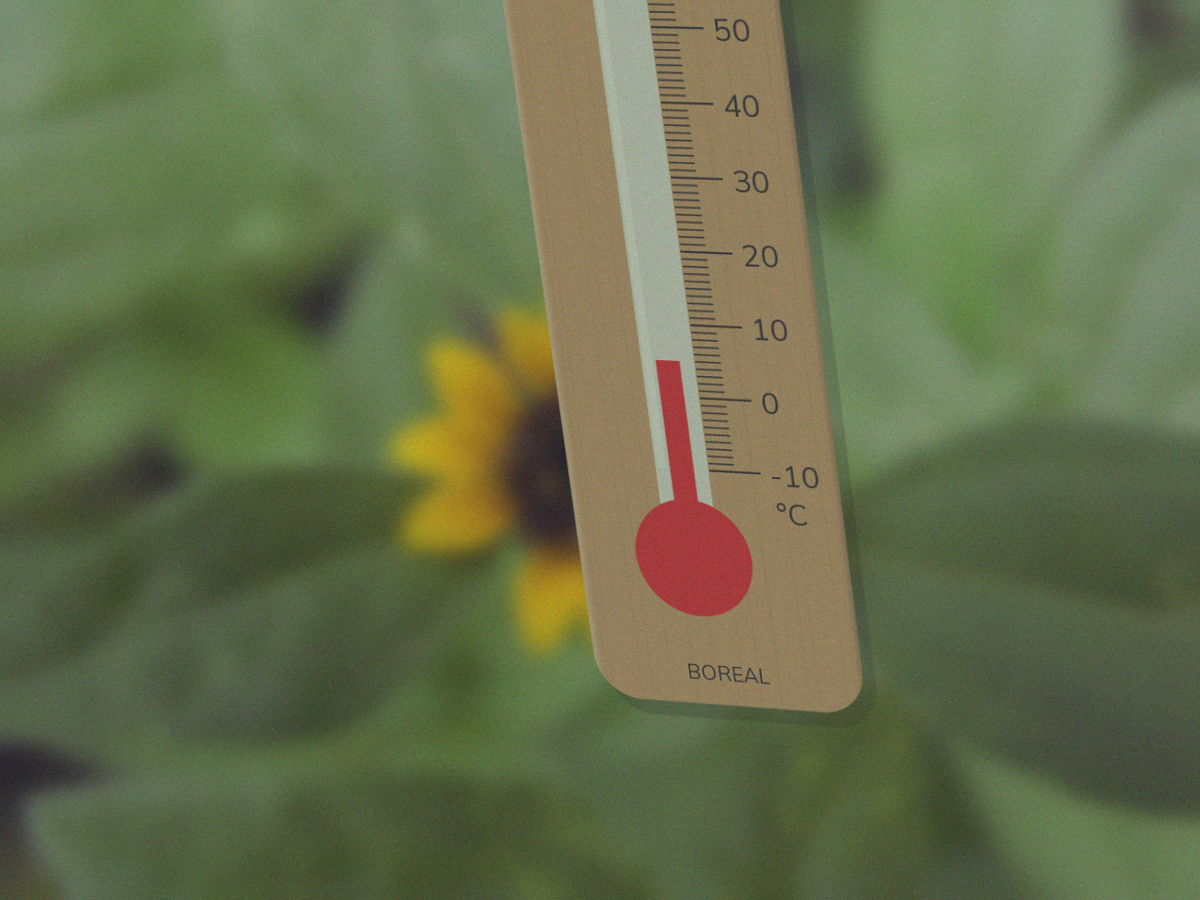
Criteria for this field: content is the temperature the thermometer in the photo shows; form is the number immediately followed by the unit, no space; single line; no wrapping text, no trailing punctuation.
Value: 5°C
